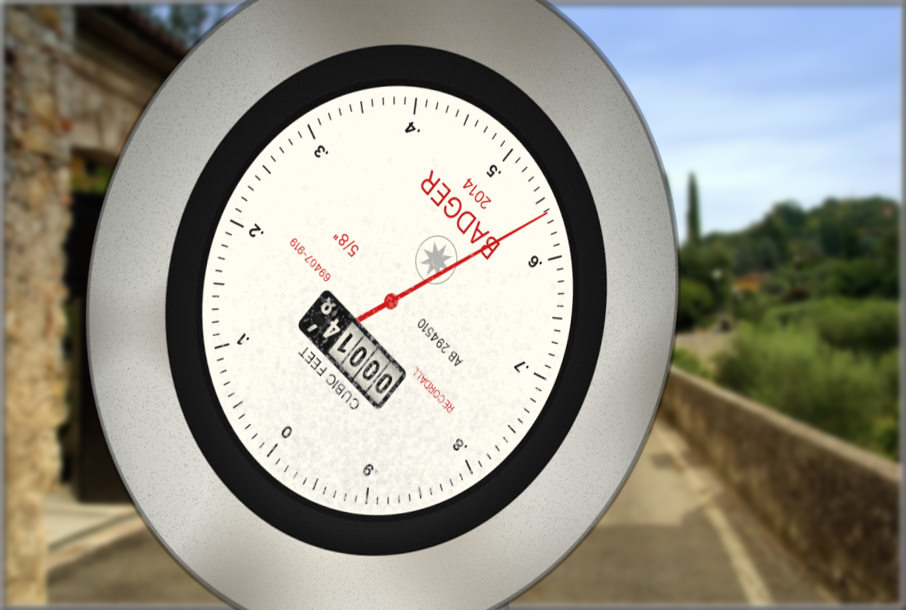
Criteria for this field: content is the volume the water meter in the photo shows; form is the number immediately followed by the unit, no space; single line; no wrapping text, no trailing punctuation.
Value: 147.56ft³
